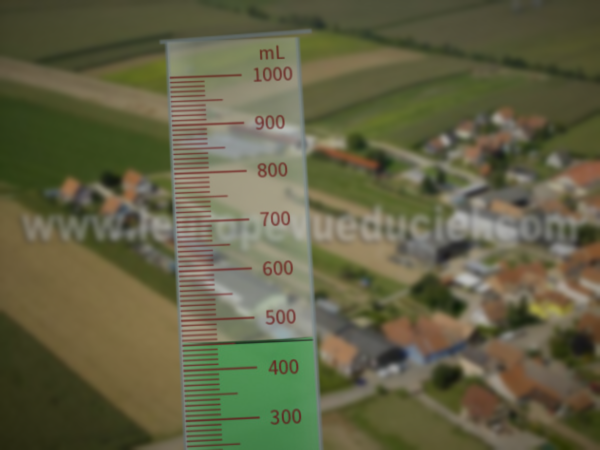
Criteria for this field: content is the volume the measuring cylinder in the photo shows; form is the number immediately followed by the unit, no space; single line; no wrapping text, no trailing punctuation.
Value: 450mL
